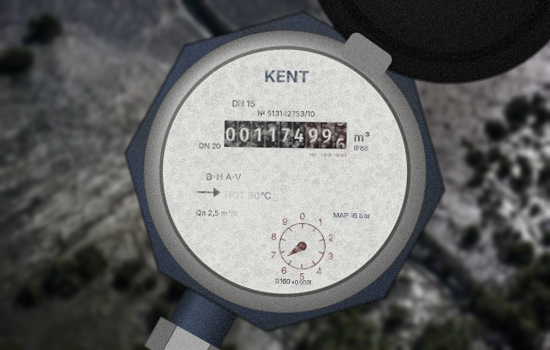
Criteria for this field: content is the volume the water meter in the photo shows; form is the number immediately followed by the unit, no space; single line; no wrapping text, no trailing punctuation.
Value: 1174.9956m³
